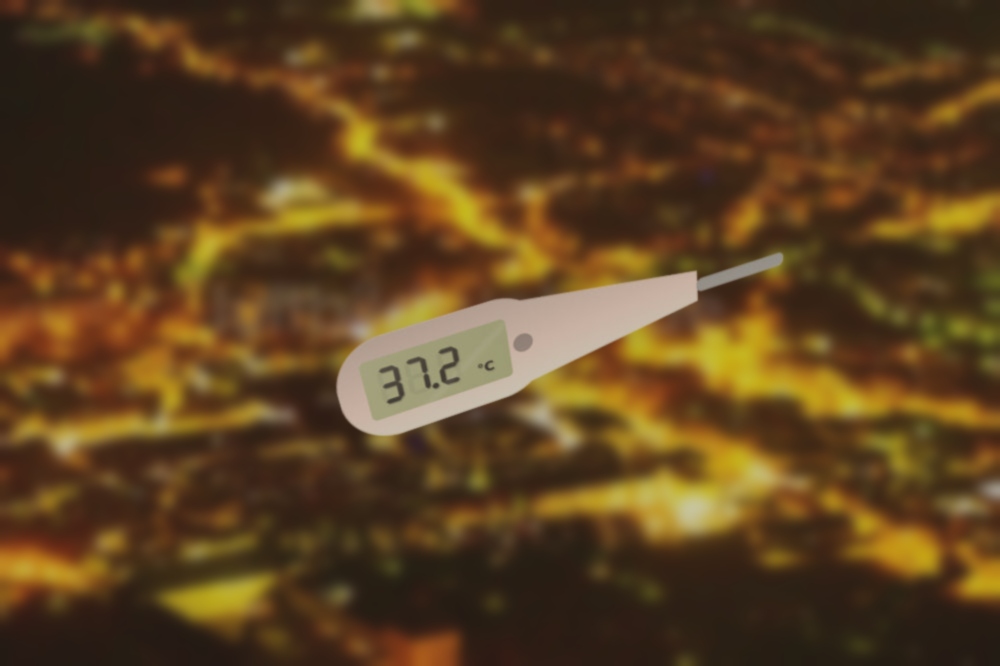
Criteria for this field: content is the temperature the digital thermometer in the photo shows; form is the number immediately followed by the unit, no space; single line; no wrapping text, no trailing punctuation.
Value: 37.2°C
